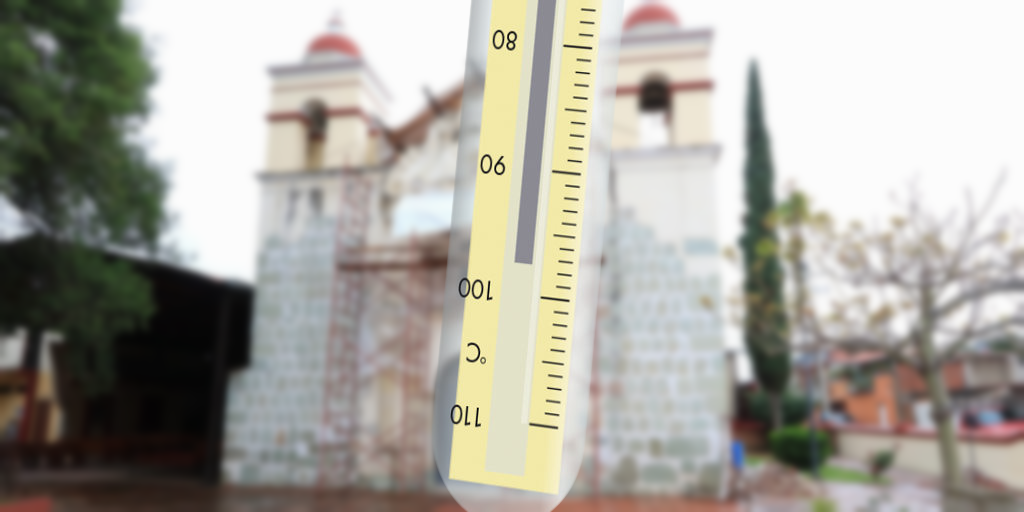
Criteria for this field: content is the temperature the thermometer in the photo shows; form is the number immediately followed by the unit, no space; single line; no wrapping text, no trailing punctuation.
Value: 97.5°C
